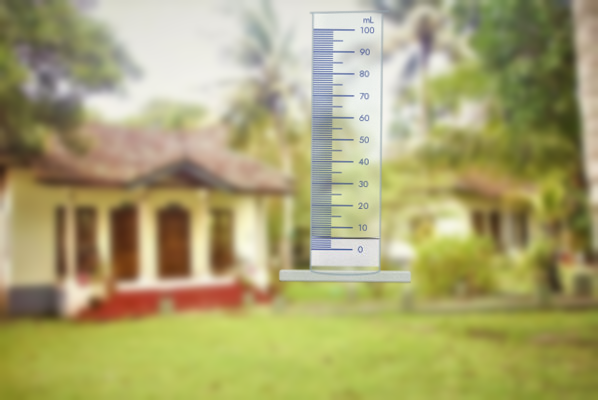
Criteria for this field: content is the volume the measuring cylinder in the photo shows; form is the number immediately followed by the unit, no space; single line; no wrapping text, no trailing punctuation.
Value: 5mL
